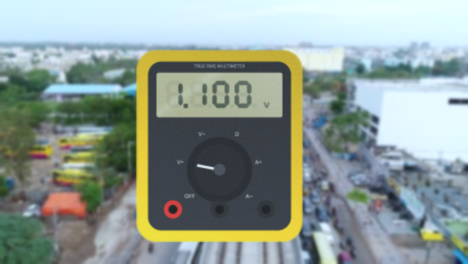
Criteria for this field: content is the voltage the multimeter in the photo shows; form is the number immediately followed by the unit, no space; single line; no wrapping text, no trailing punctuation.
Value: 1.100V
